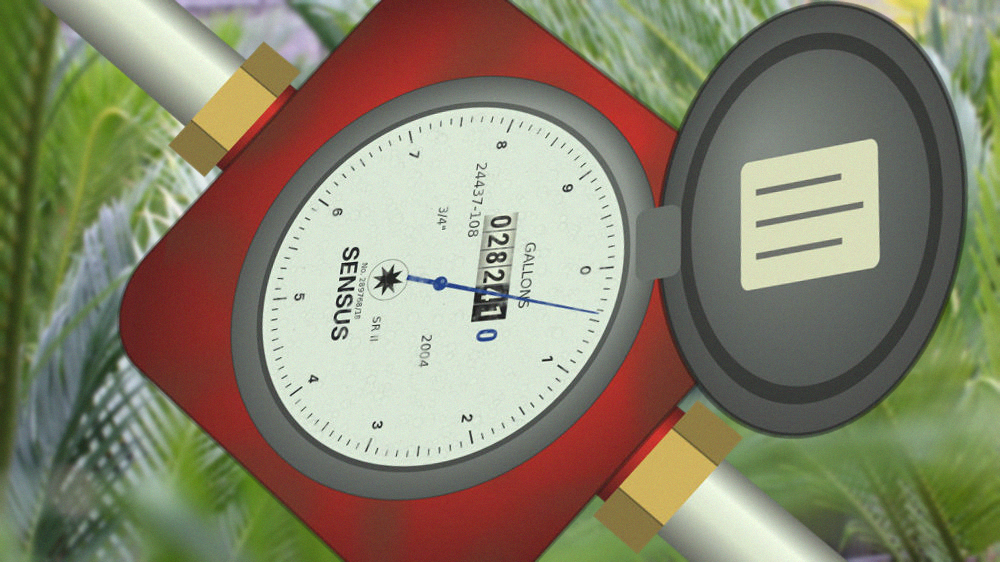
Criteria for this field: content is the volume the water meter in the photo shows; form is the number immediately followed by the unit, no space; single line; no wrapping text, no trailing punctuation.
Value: 282410.4gal
